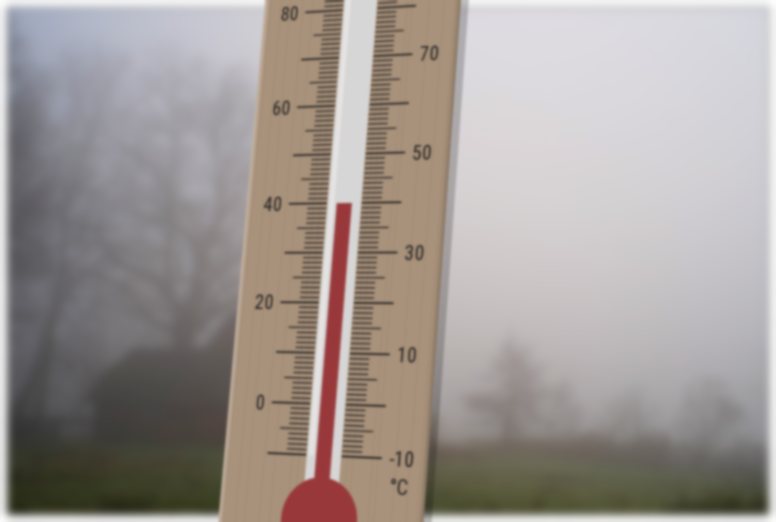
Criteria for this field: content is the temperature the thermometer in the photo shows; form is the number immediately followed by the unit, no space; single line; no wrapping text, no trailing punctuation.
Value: 40°C
